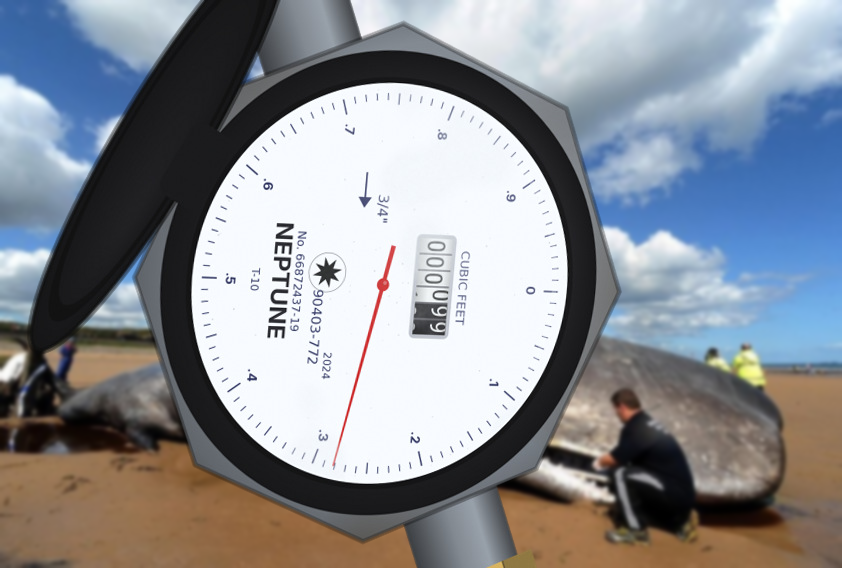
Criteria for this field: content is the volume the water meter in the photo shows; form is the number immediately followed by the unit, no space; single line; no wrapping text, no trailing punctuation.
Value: 99.28ft³
